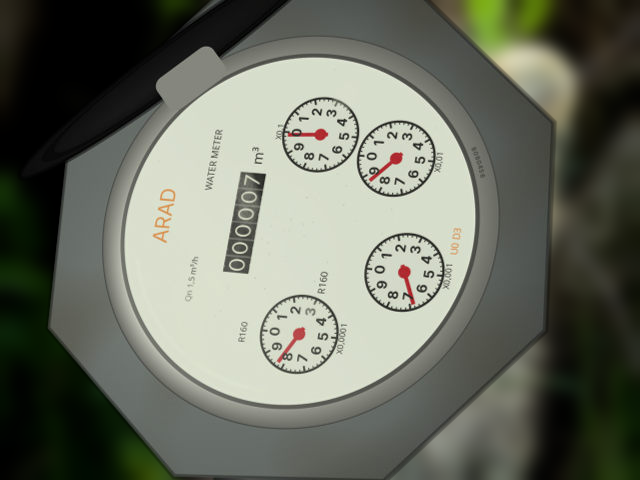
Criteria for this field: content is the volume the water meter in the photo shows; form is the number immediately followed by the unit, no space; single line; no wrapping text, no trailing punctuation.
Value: 6.9868m³
